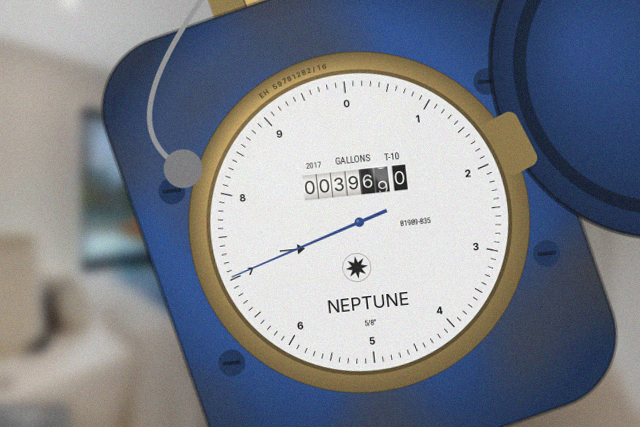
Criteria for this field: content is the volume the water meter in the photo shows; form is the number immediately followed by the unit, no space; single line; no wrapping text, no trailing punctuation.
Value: 39687.0gal
